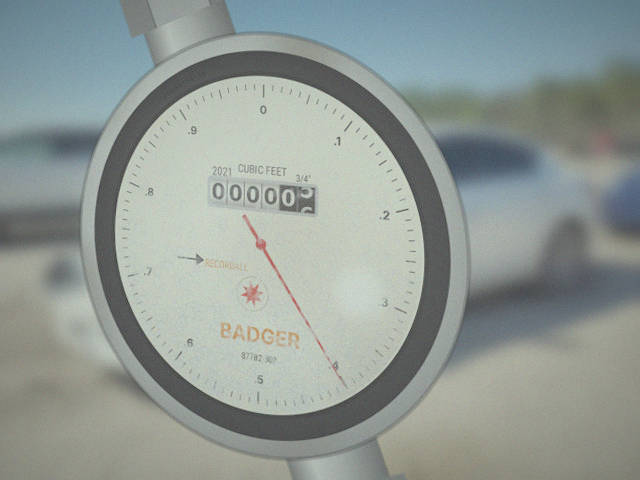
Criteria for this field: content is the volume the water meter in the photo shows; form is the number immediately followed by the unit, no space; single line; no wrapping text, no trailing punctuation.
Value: 5.40ft³
